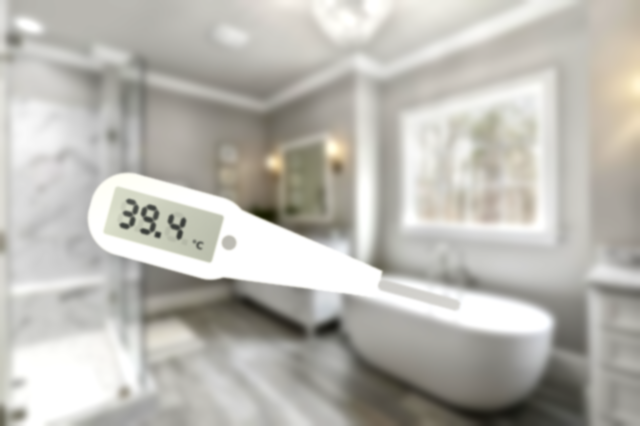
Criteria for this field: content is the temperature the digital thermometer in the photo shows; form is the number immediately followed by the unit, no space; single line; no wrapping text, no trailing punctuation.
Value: 39.4°C
